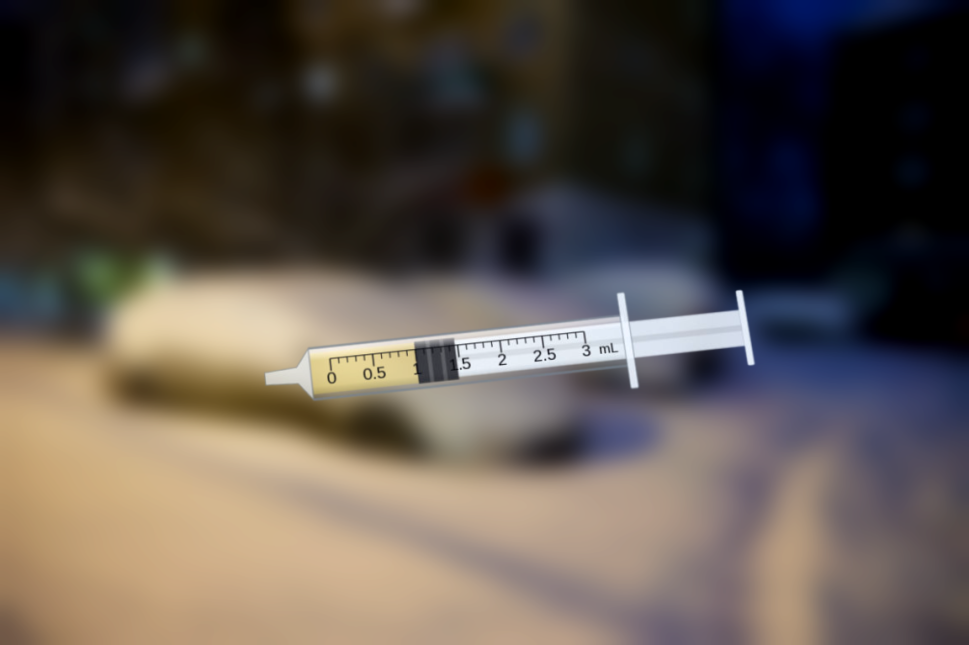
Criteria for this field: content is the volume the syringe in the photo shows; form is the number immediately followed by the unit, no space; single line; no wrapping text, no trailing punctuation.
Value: 1mL
